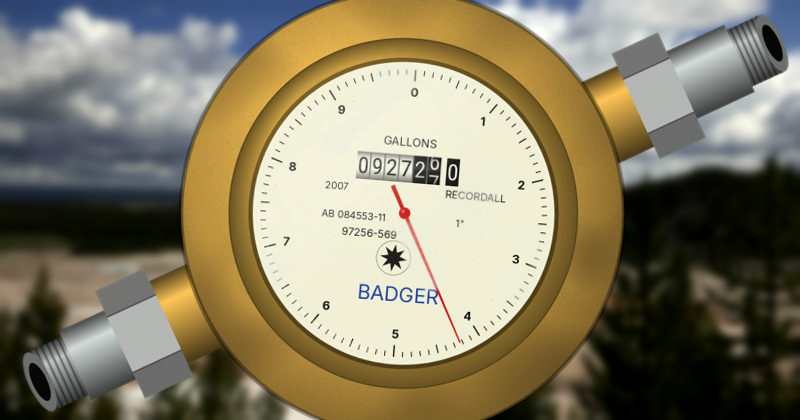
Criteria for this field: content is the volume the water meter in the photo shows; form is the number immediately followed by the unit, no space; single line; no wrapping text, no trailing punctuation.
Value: 927264.2gal
